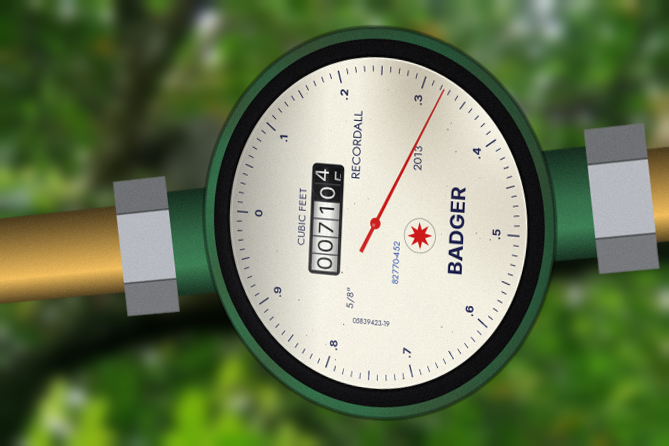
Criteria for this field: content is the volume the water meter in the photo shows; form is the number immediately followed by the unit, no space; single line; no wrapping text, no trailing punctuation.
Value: 7104.32ft³
